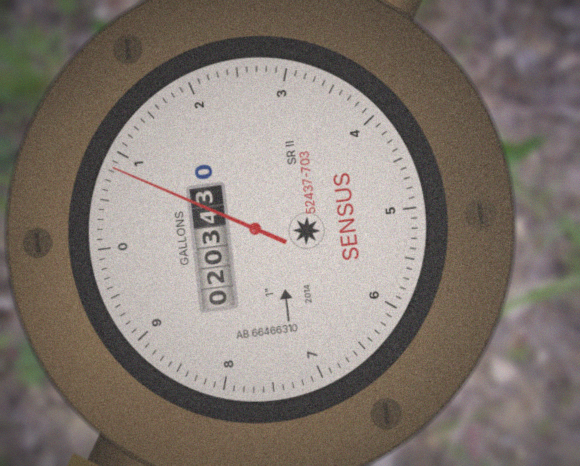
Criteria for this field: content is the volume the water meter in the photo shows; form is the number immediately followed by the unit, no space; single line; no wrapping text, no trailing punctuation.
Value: 203430.8gal
